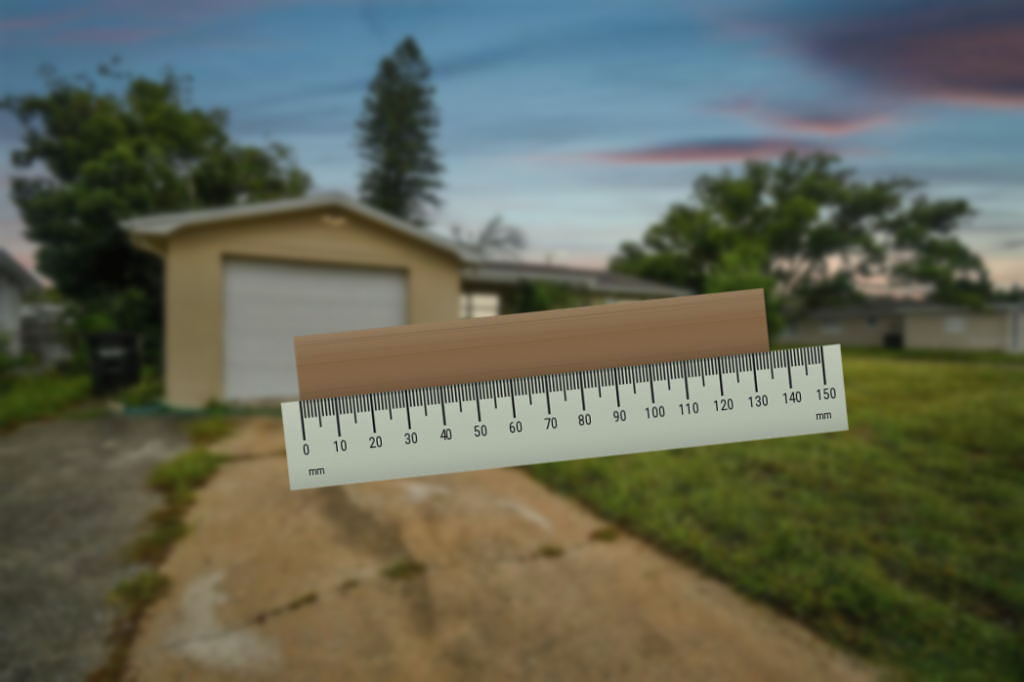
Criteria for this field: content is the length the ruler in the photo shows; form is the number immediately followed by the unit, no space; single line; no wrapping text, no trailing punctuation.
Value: 135mm
